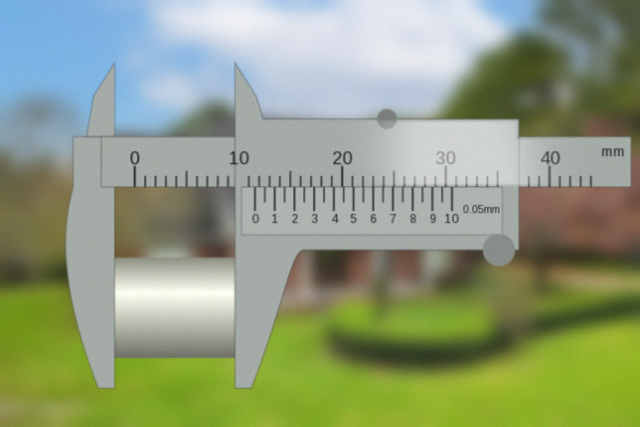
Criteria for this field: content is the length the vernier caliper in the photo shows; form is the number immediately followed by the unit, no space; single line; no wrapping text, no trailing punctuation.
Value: 11.6mm
